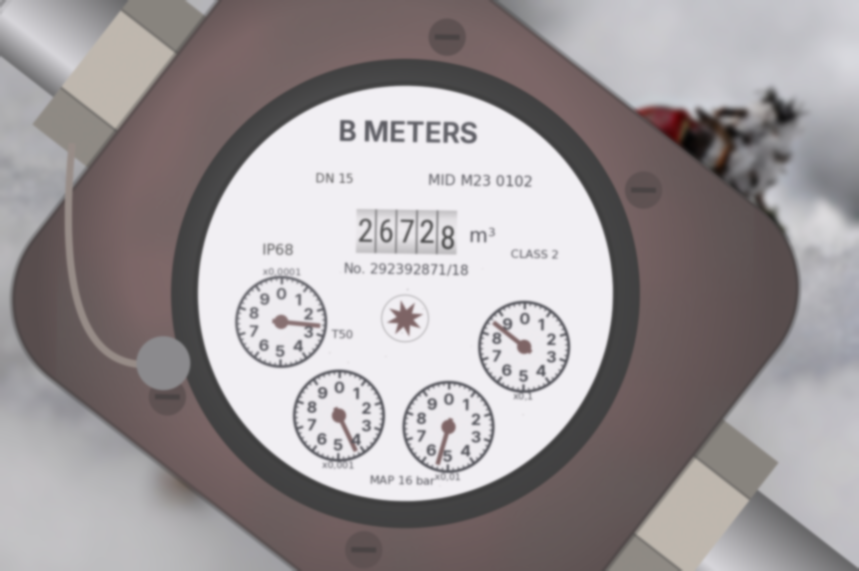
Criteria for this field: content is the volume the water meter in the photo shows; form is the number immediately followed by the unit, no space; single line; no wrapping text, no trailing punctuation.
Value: 26727.8542m³
